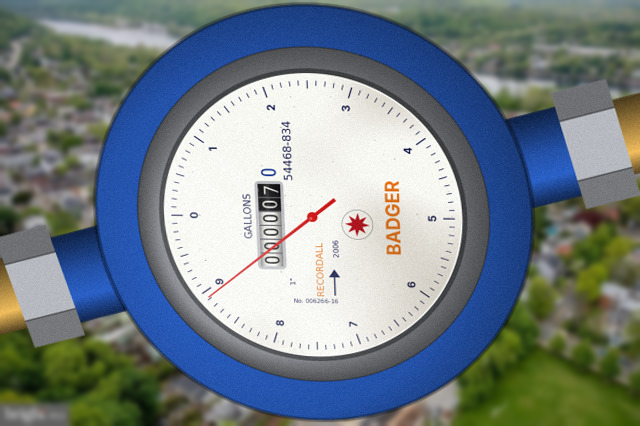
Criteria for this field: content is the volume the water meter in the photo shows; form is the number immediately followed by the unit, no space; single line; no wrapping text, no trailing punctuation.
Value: 68.9gal
